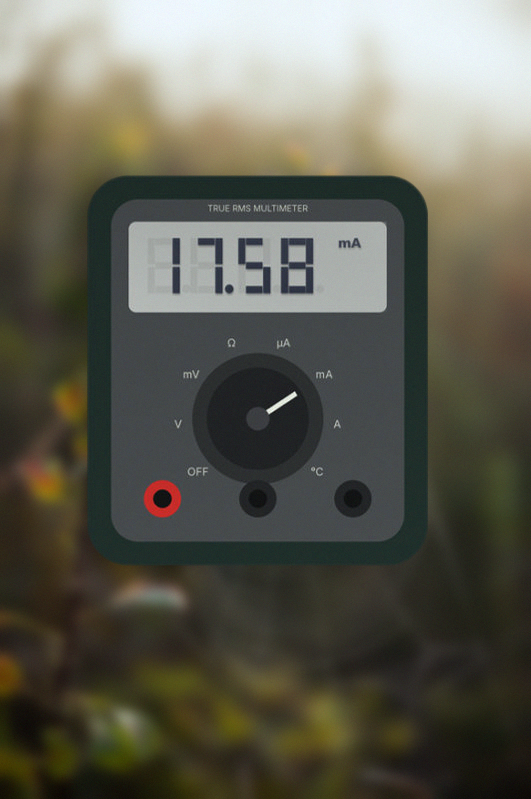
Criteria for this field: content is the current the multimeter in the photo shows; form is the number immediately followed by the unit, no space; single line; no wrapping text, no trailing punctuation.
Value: 17.58mA
